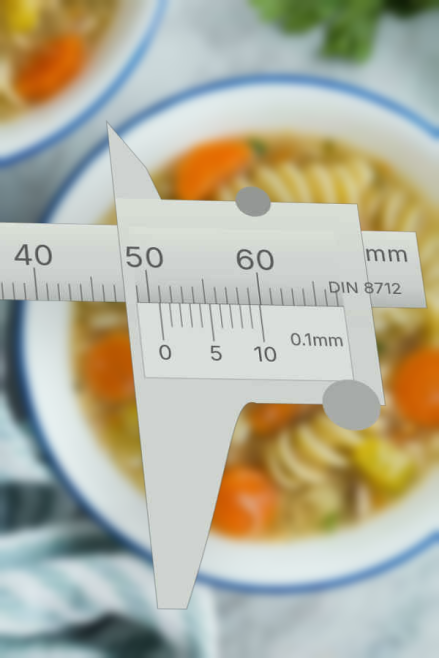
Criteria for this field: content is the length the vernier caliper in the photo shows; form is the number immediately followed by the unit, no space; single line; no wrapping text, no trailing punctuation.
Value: 50.9mm
